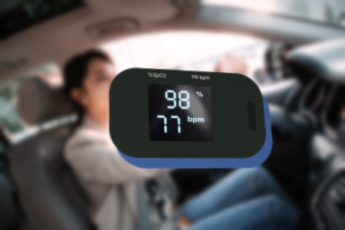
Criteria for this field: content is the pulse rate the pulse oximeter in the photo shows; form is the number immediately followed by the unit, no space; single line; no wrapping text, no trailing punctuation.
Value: 77bpm
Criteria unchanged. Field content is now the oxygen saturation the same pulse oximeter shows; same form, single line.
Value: 98%
